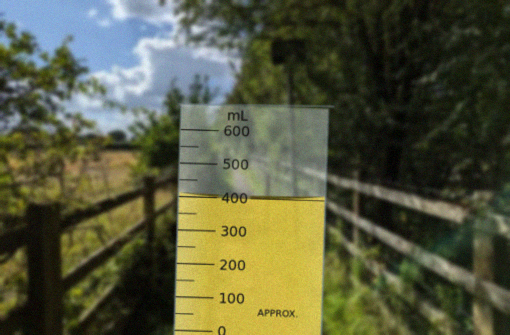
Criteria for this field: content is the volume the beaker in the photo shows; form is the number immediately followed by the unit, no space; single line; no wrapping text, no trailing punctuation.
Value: 400mL
